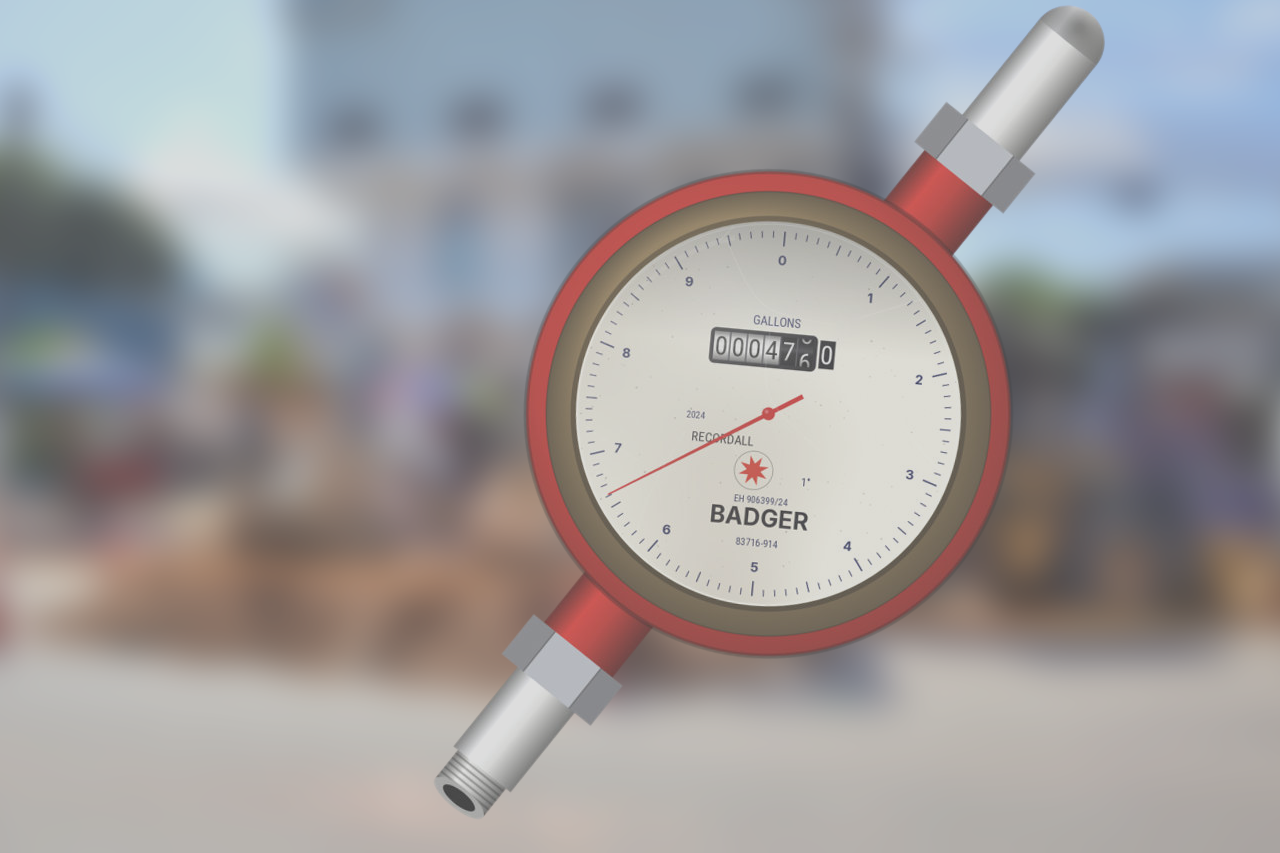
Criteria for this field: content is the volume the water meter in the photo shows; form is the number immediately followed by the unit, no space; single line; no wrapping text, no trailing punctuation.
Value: 4756.6gal
